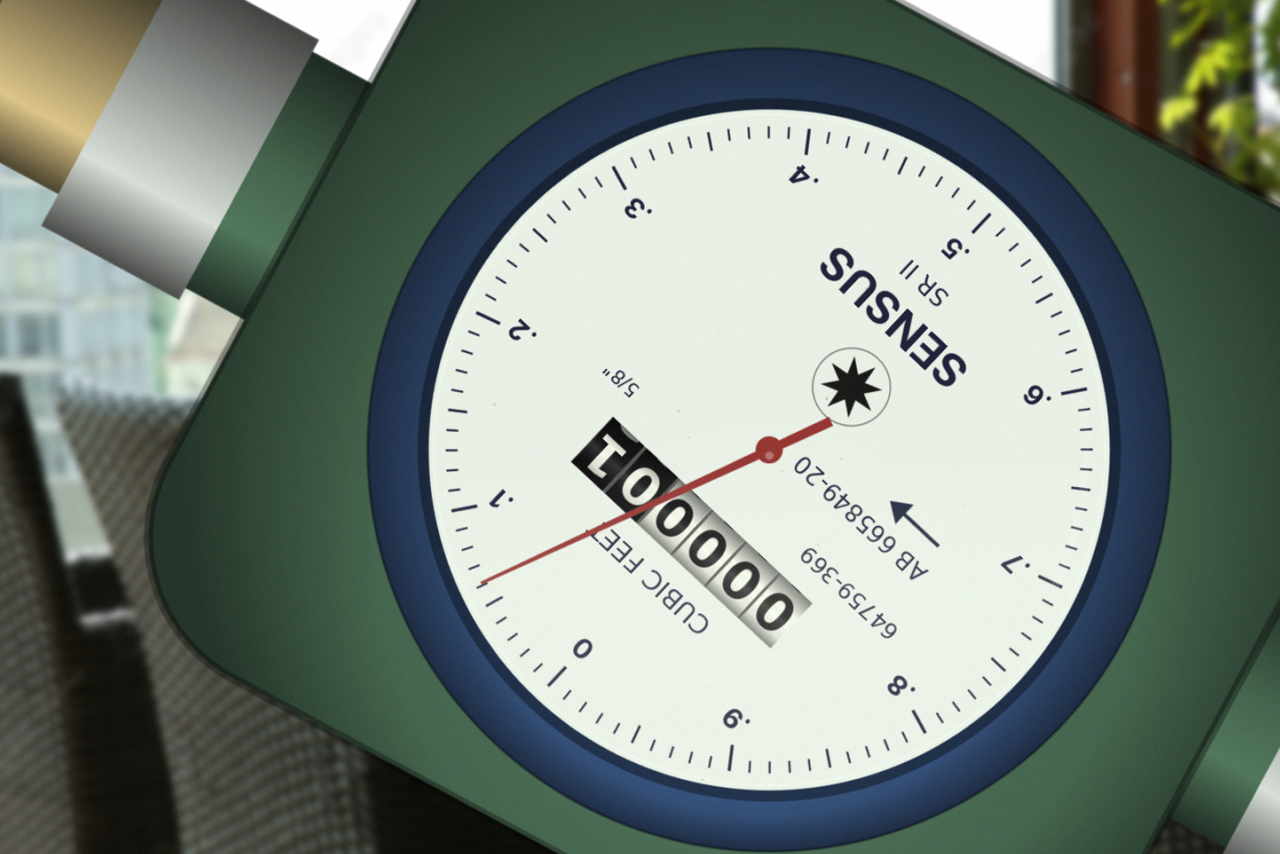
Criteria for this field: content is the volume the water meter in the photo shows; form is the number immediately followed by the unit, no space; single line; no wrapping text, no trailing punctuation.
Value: 1.06ft³
